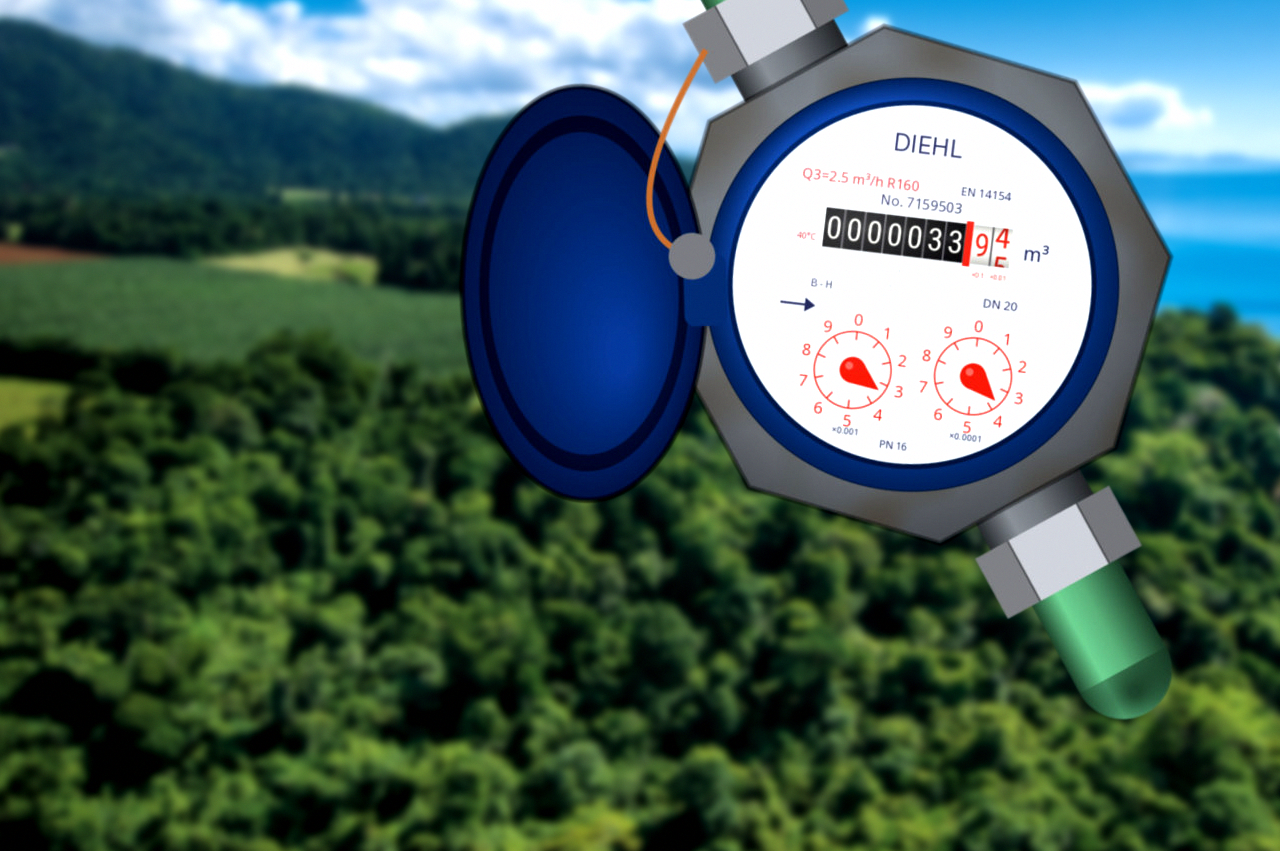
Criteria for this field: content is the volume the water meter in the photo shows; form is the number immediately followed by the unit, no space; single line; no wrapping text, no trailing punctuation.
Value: 33.9433m³
